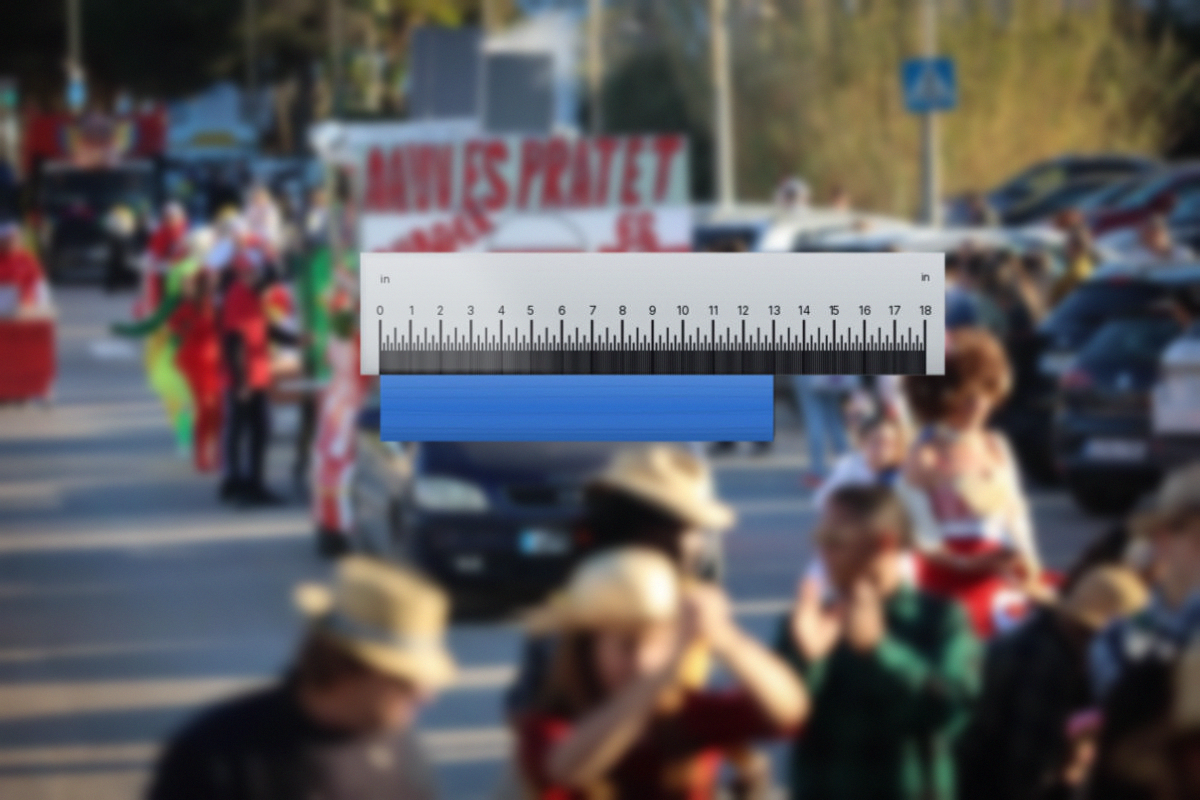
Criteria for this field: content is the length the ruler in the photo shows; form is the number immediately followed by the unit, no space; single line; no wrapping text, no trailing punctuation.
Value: 13in
